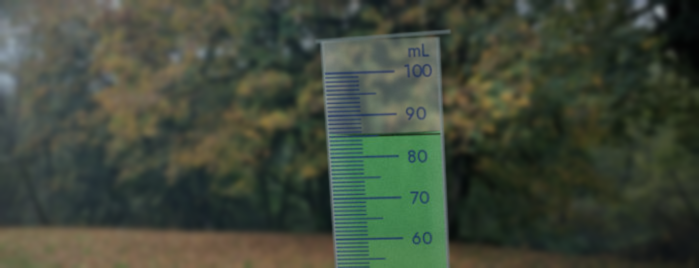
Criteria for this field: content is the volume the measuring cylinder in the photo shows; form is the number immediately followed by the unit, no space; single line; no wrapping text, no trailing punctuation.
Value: 85mL
